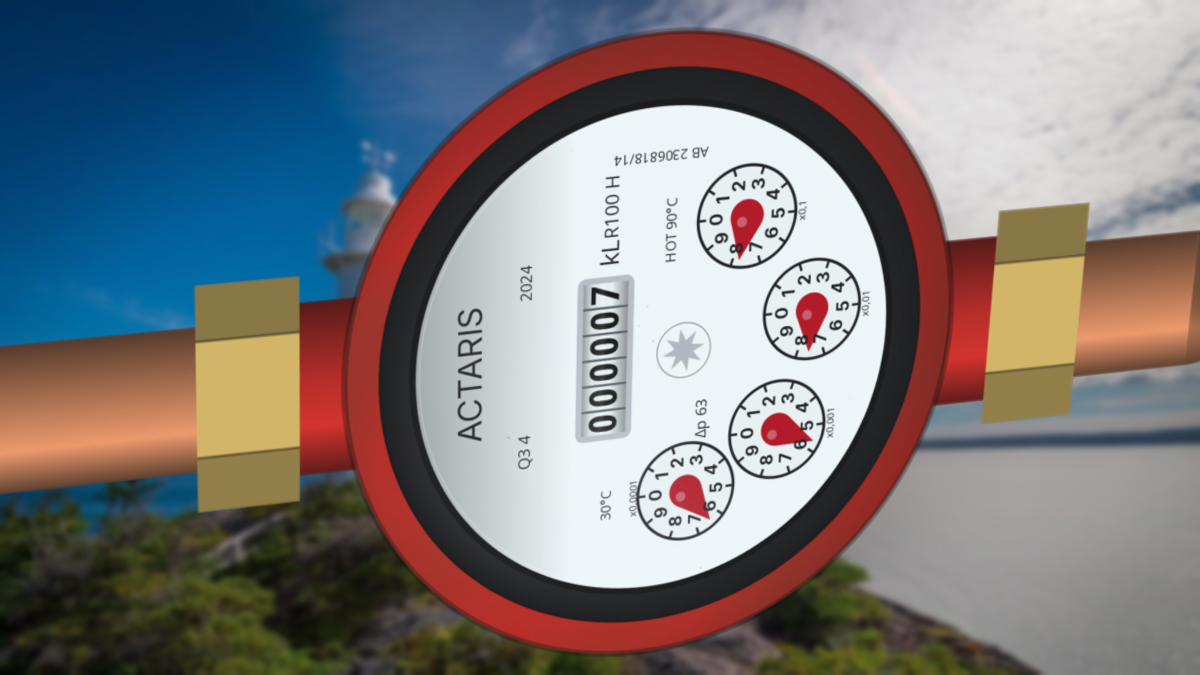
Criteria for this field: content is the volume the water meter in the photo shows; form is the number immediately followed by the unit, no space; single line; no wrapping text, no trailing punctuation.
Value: 7.7756kL
